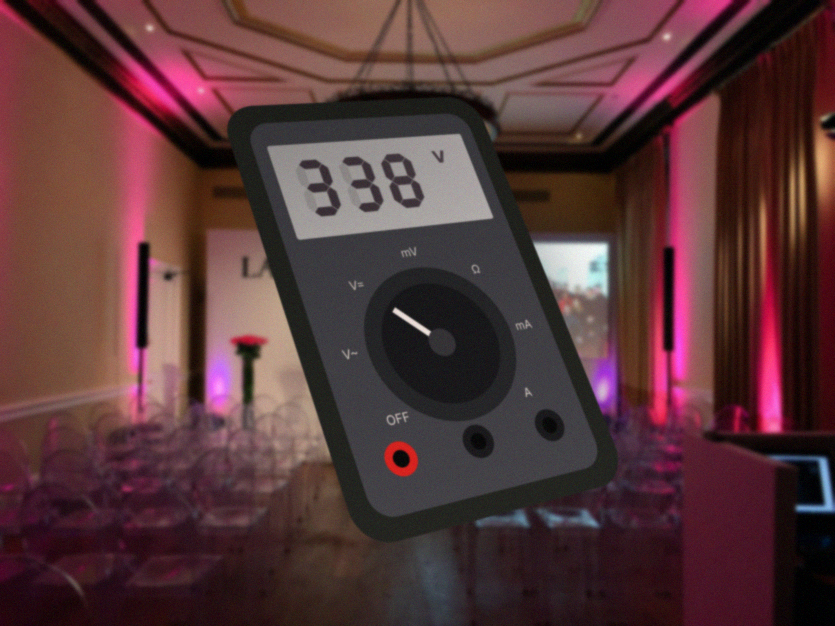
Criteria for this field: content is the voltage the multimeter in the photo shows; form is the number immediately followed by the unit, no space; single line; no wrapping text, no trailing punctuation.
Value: 338V
